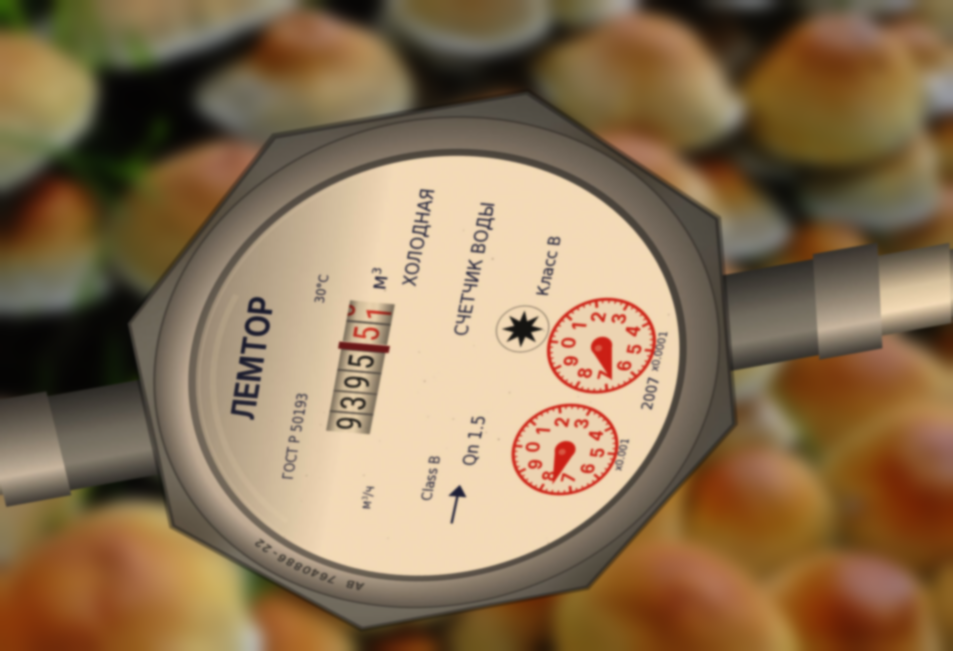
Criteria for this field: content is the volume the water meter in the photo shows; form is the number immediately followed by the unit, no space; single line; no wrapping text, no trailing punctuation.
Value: 9395.5076m³
